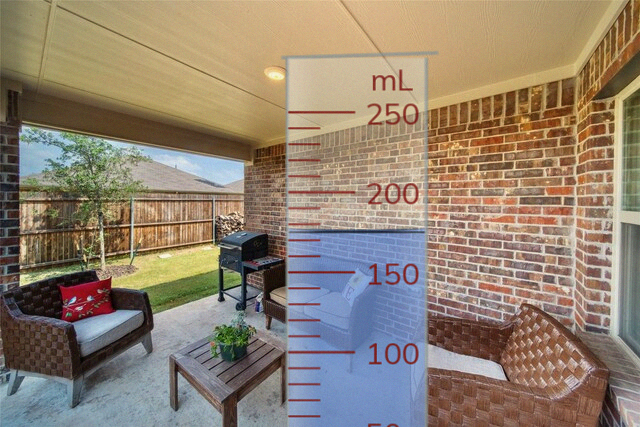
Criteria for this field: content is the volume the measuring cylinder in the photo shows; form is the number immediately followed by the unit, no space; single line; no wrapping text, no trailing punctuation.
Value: 175mL
